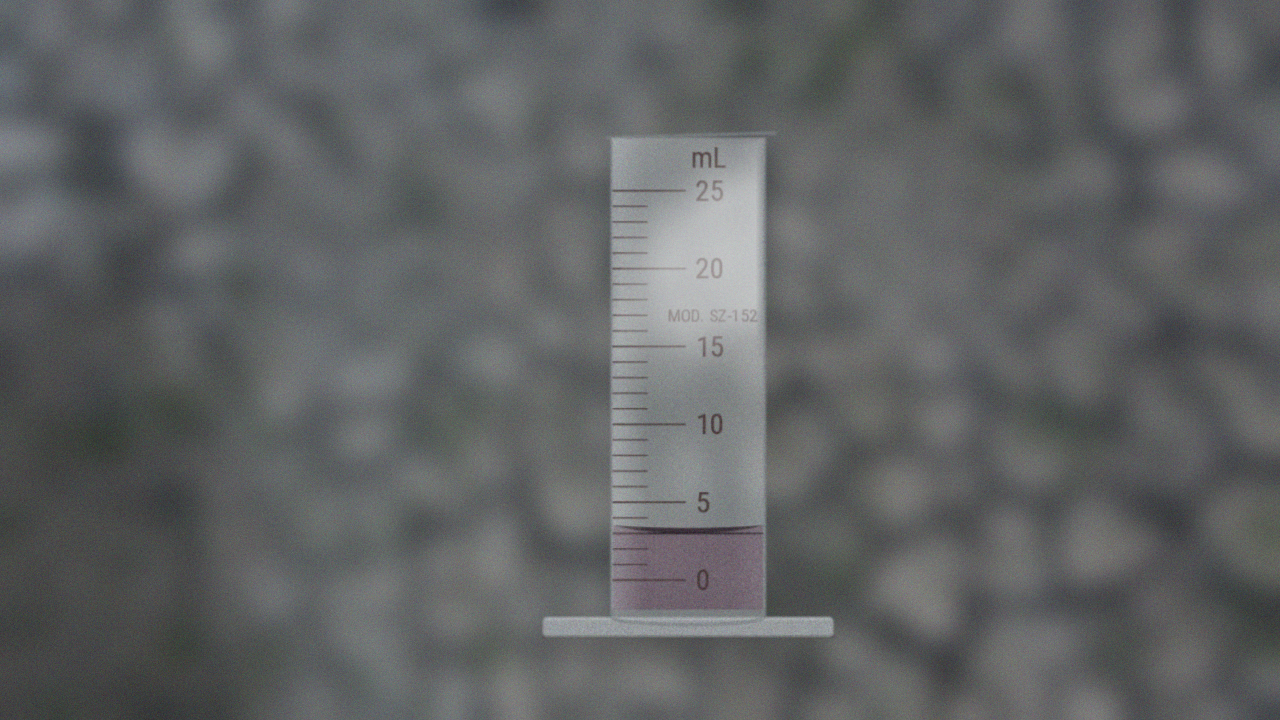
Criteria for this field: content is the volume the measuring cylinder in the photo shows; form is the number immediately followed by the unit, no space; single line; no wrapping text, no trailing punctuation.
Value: 3mL
